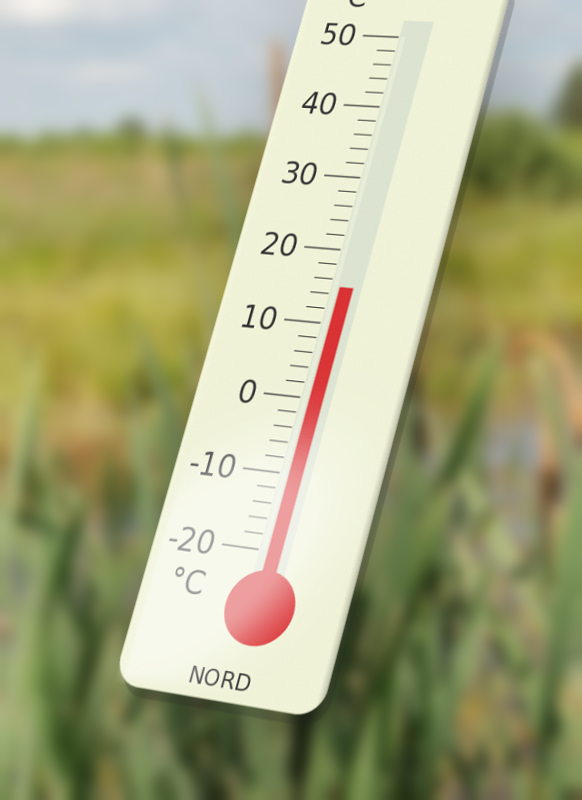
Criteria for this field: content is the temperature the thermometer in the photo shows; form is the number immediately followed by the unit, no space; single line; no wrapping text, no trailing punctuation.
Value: 15°C
